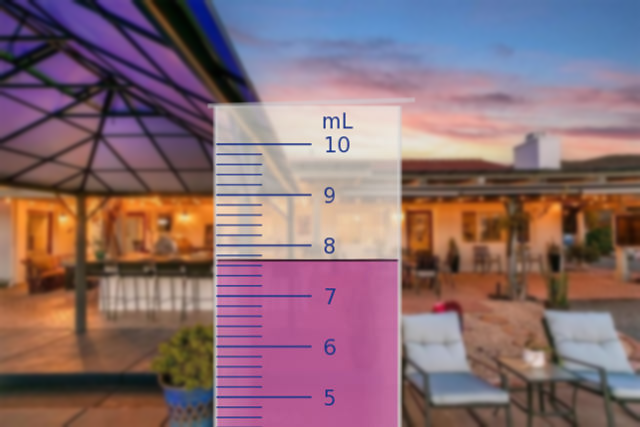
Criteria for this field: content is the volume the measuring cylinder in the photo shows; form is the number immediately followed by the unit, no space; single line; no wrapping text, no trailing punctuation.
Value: 7.7mL
